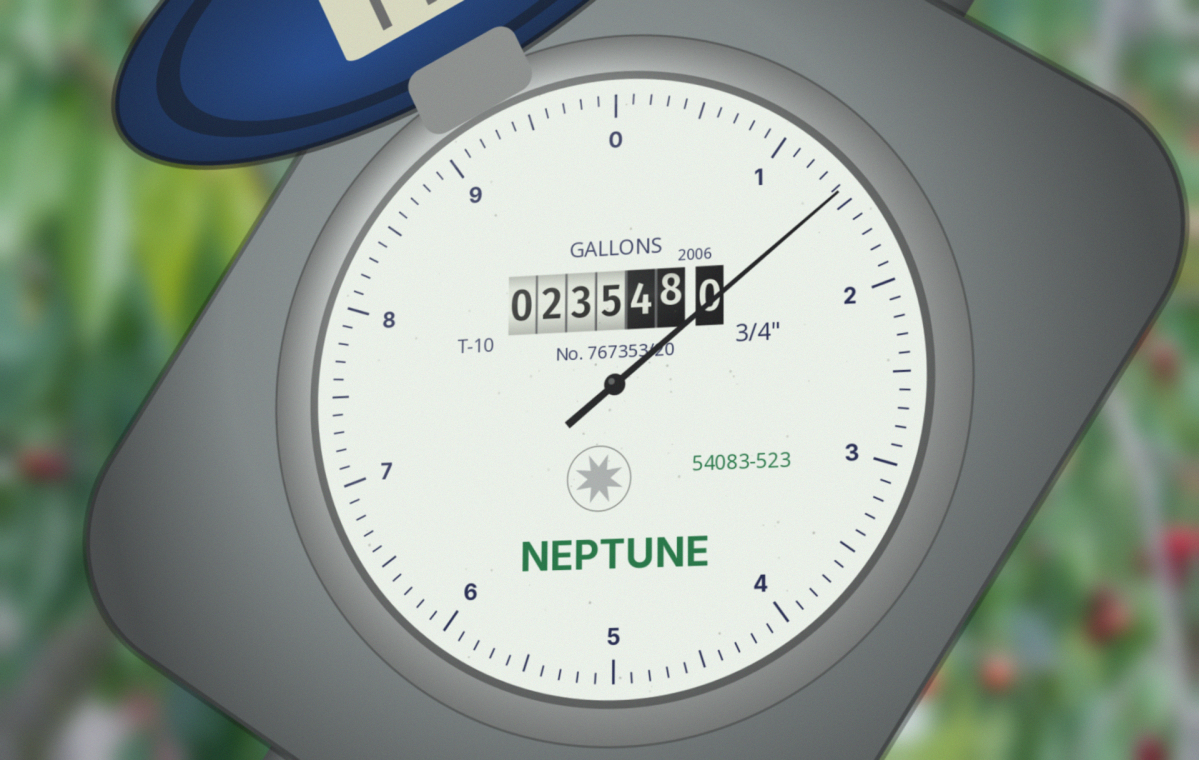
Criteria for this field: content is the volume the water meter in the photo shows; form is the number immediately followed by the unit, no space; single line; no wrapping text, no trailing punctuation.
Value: 235481.4gal
